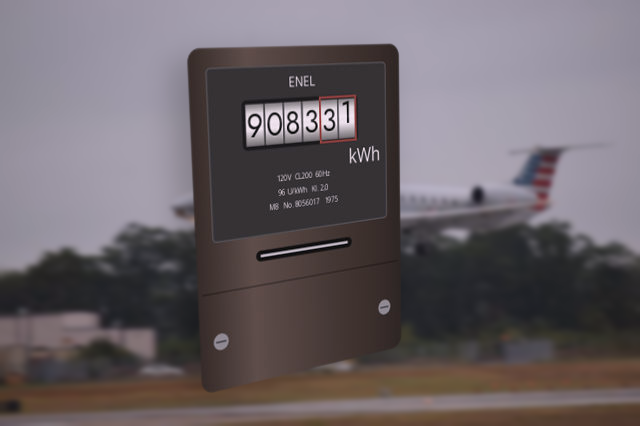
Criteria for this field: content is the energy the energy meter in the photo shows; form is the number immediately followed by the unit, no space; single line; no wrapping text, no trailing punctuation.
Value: 9083.31kWh
